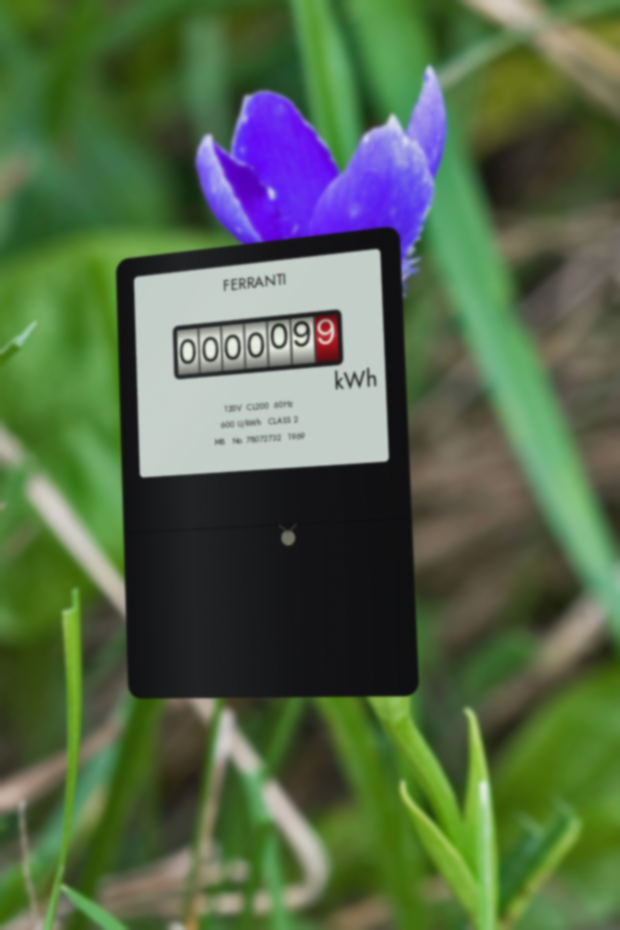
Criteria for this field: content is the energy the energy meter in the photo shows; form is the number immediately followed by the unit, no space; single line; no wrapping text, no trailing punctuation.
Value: 9.9kWh
